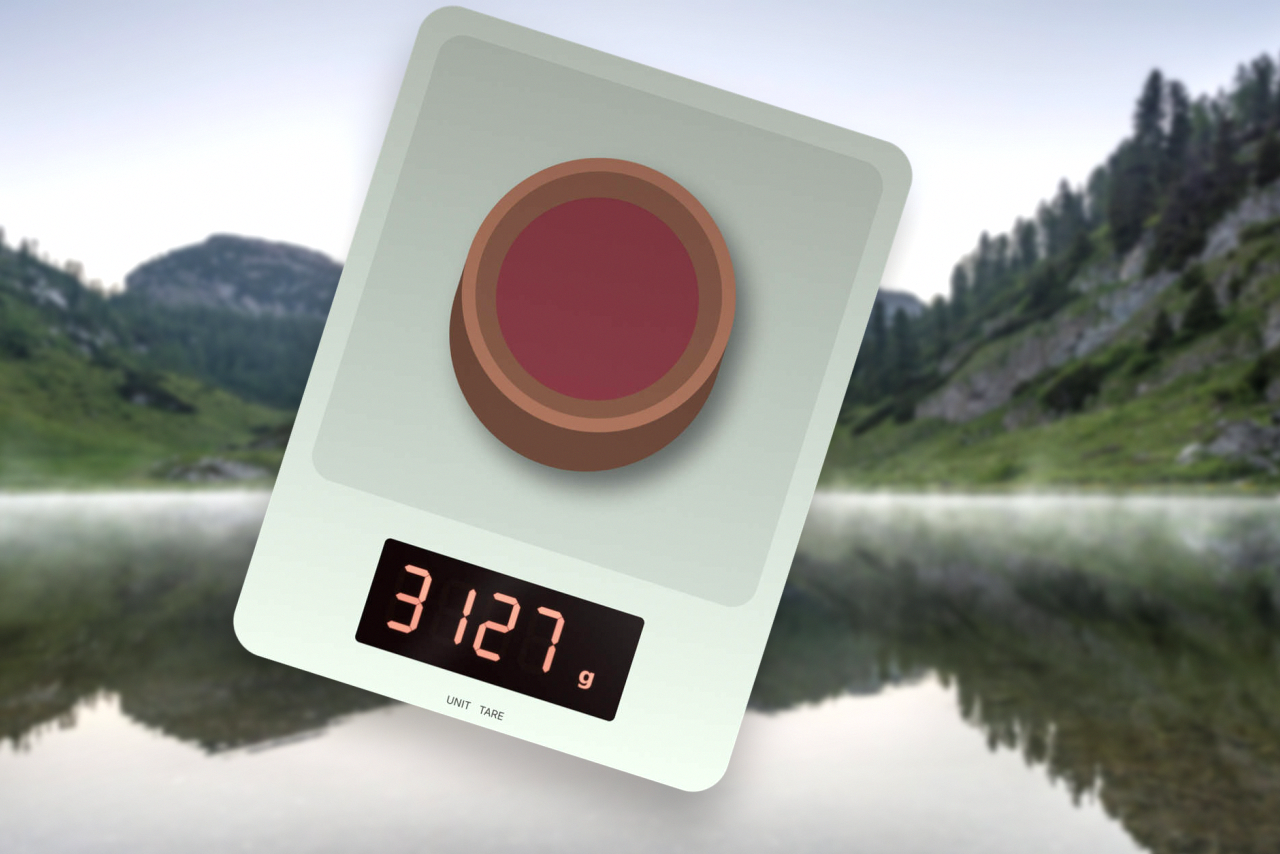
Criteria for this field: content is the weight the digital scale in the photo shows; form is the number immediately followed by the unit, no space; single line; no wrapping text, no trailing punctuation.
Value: 3127g
